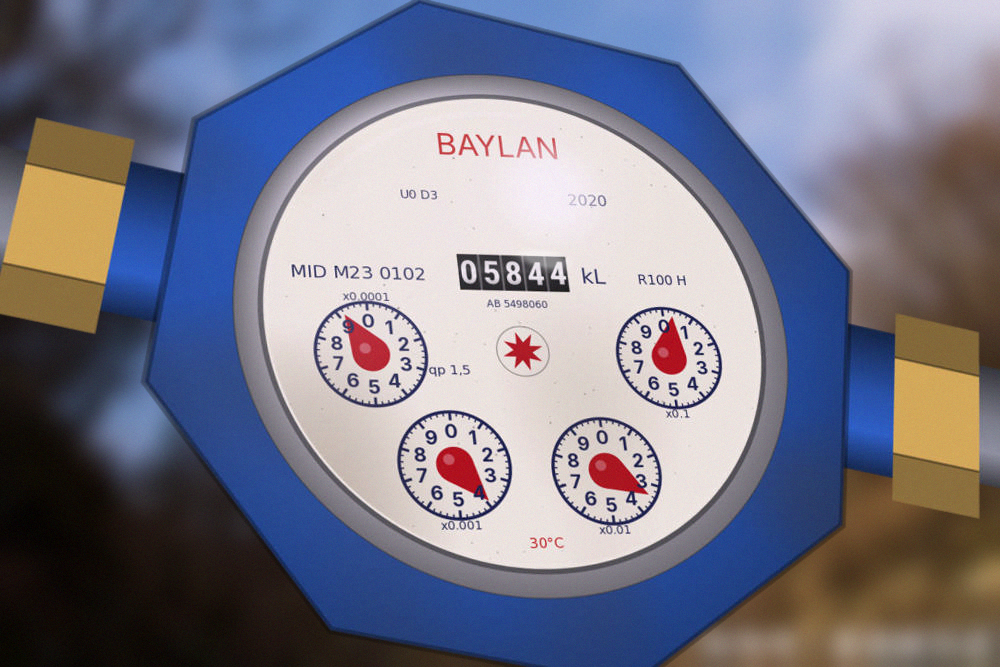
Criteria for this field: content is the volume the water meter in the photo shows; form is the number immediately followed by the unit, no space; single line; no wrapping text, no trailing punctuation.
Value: 5844.0339kL
